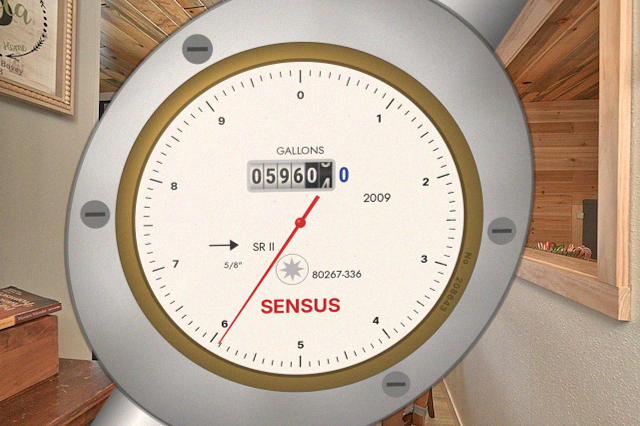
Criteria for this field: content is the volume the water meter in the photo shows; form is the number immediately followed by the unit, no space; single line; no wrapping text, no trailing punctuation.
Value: 596035.9gal
